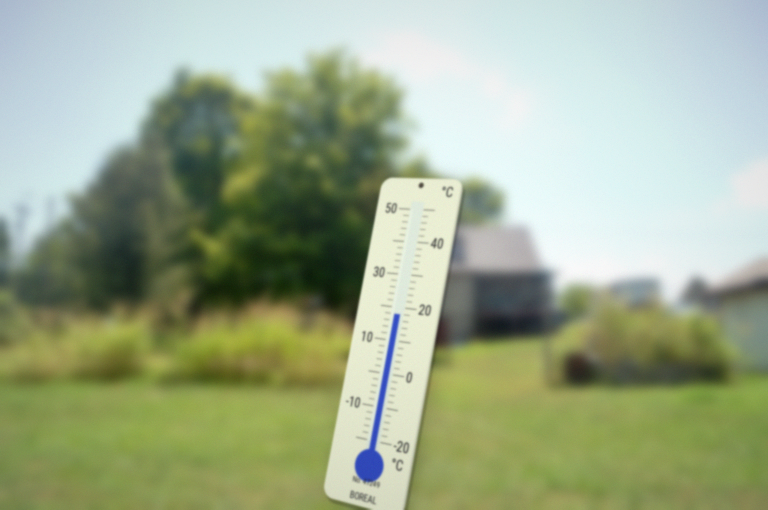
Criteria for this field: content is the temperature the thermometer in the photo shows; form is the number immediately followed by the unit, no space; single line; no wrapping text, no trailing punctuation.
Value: 18°C
